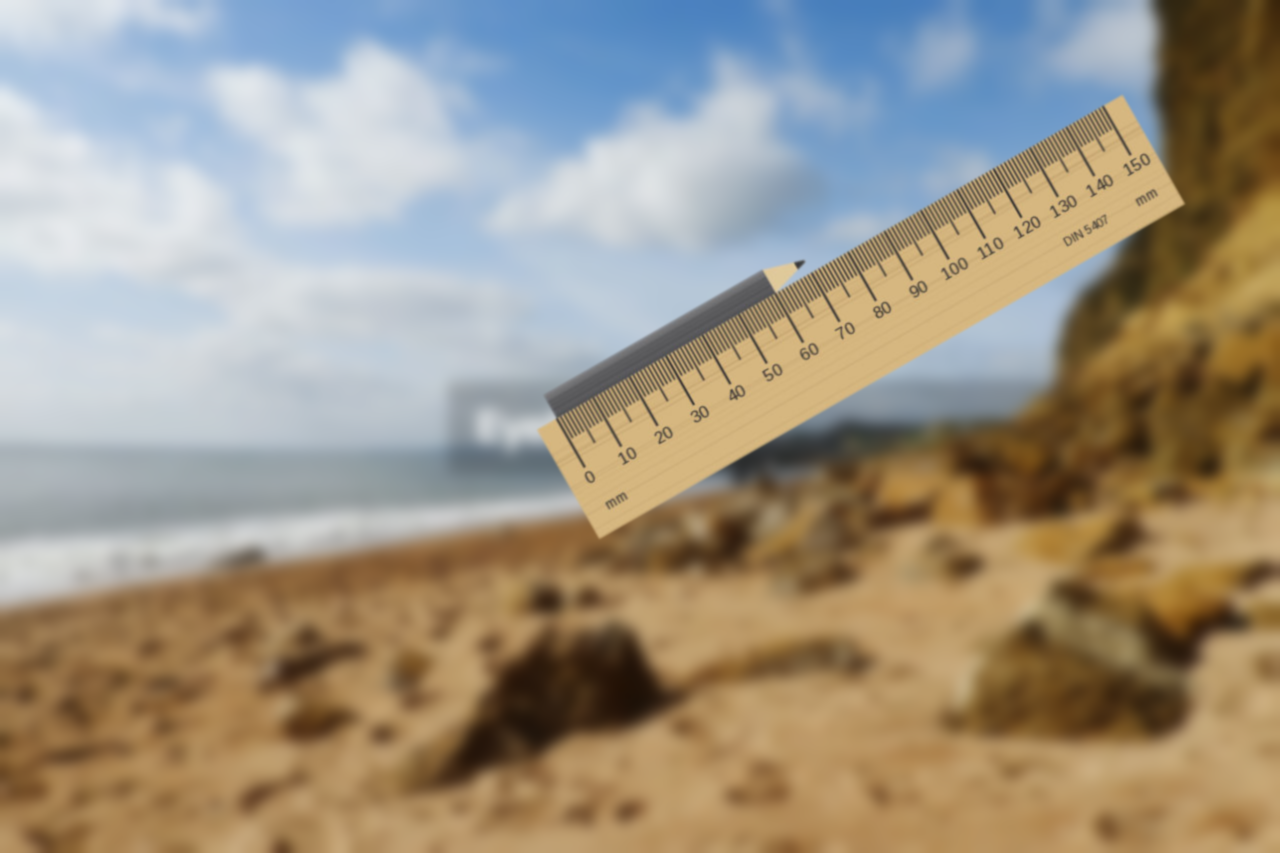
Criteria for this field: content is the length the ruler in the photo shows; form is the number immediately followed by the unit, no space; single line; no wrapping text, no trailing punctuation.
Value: 70mm
